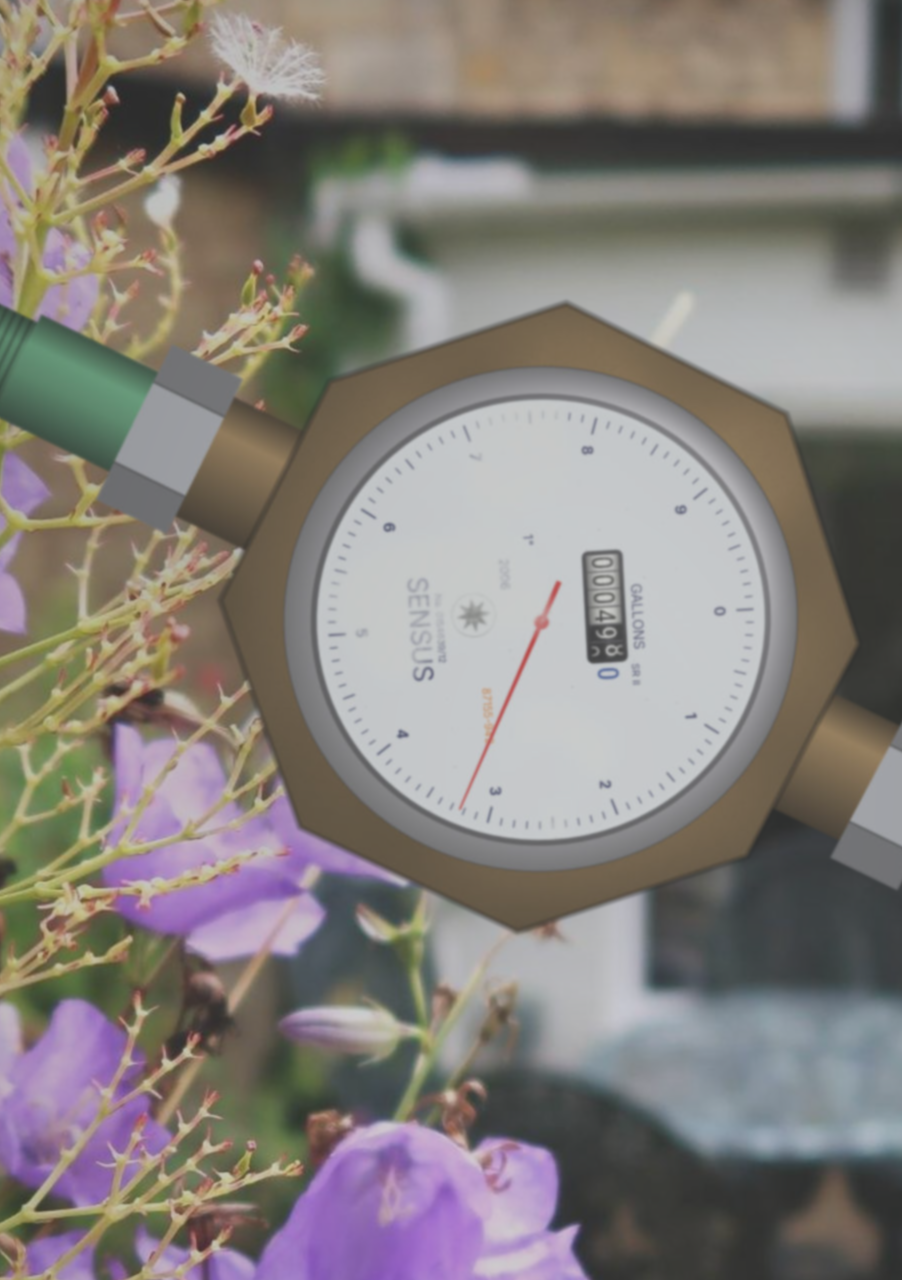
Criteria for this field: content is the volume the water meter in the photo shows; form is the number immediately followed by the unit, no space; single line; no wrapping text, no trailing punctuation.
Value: 4983.2gal
